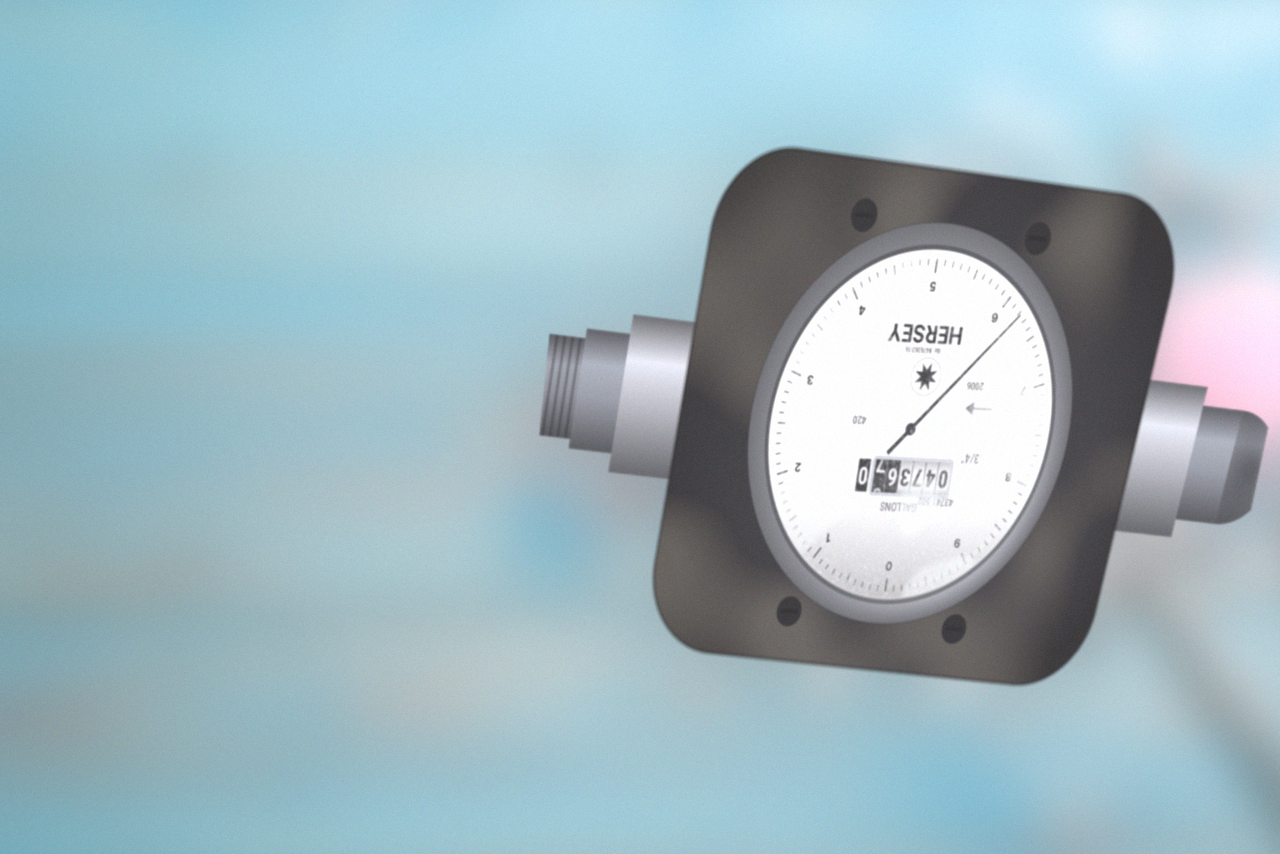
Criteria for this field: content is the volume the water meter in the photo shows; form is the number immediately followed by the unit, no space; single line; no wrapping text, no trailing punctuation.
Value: 473666.2gal
